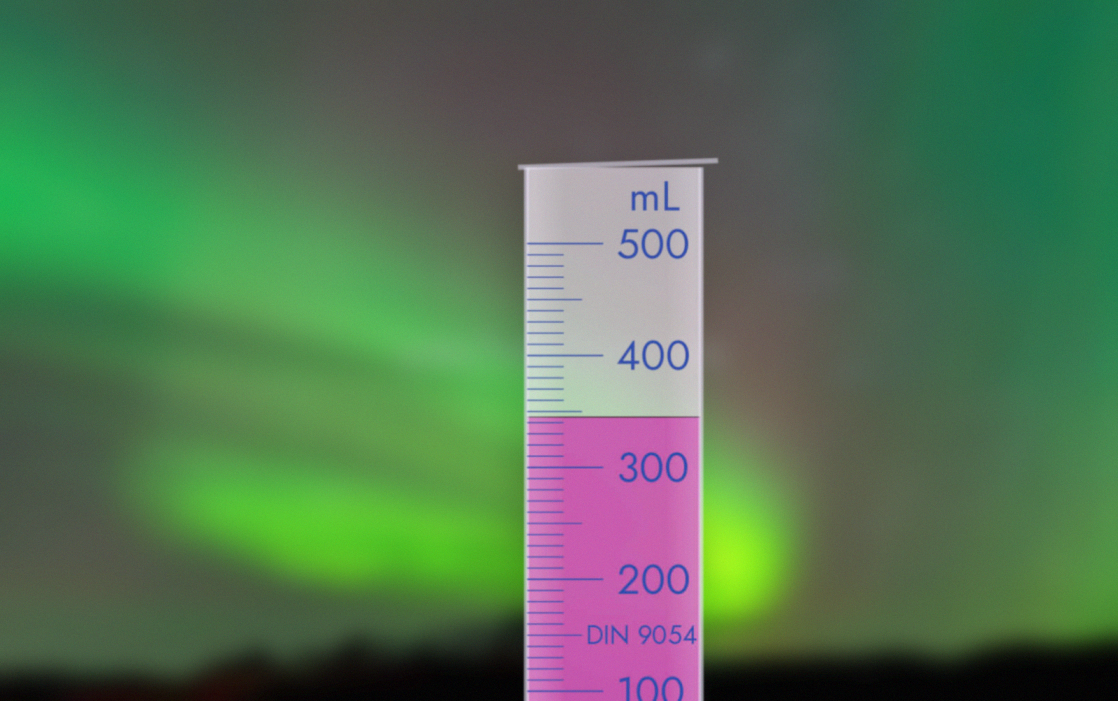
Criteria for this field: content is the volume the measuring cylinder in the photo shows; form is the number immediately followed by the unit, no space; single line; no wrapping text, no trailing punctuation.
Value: 345mL
